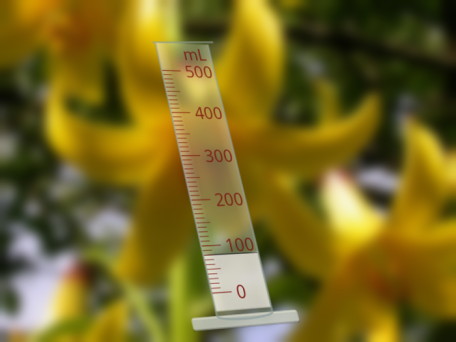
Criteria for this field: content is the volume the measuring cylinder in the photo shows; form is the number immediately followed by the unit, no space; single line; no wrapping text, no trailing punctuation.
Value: 80mL
